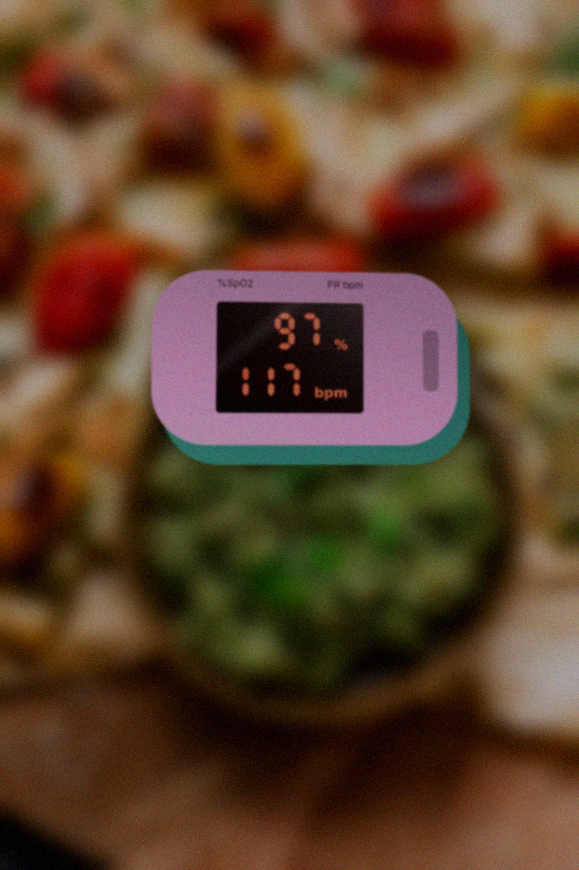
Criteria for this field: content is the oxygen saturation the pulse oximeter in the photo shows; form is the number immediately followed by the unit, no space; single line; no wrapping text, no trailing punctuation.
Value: 97%
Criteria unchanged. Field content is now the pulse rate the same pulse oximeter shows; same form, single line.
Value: 117bpm
